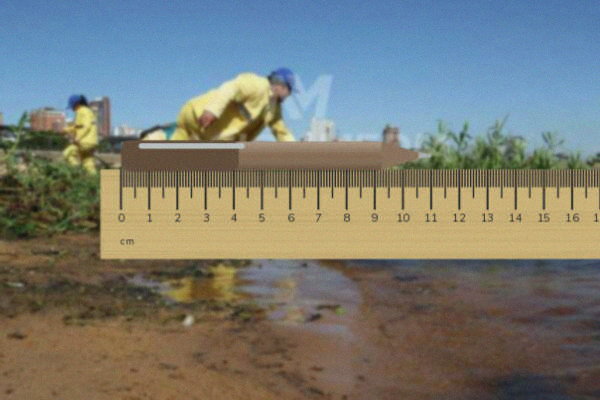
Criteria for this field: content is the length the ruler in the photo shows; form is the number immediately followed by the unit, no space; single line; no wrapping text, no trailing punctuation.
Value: 11cm
